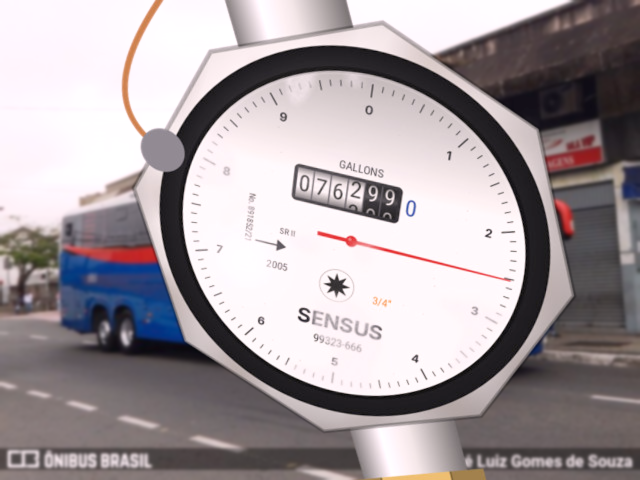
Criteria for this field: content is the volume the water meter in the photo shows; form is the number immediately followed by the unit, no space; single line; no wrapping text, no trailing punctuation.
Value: 762992.5gal
